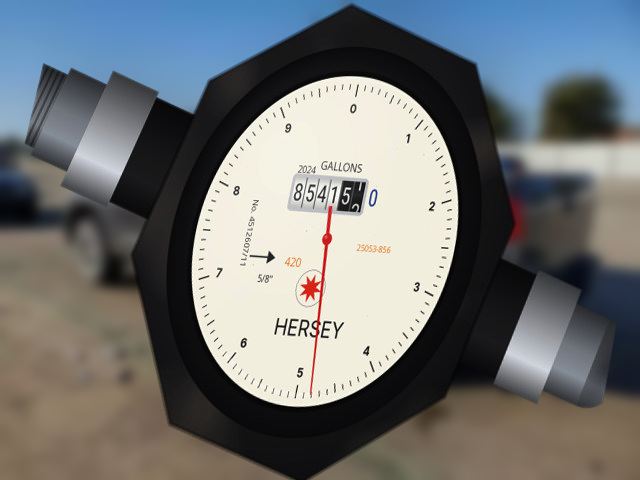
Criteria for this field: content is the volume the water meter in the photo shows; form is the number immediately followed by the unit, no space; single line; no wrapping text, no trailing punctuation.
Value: 8541514.8gal
